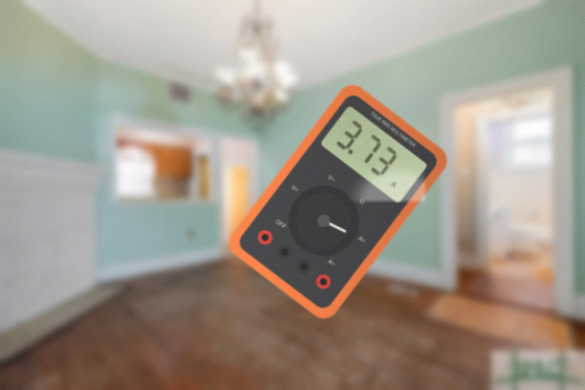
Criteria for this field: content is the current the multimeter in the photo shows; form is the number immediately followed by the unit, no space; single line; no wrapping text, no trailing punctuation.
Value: 3.73A
